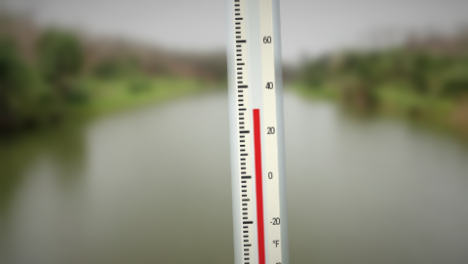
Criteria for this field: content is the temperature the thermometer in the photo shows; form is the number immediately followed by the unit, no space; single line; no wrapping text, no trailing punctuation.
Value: 30°F
